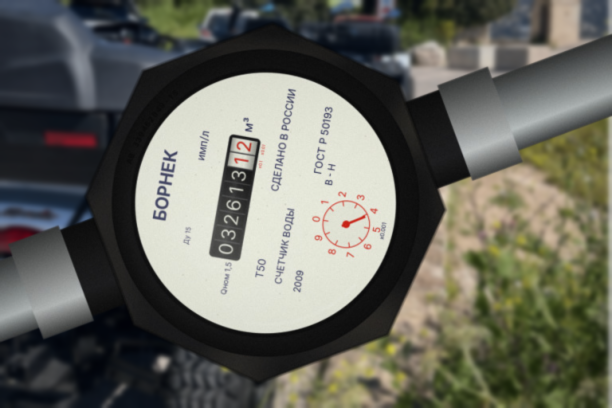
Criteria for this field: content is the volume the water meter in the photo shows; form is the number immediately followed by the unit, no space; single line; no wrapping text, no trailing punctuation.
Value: 32613.124m³
